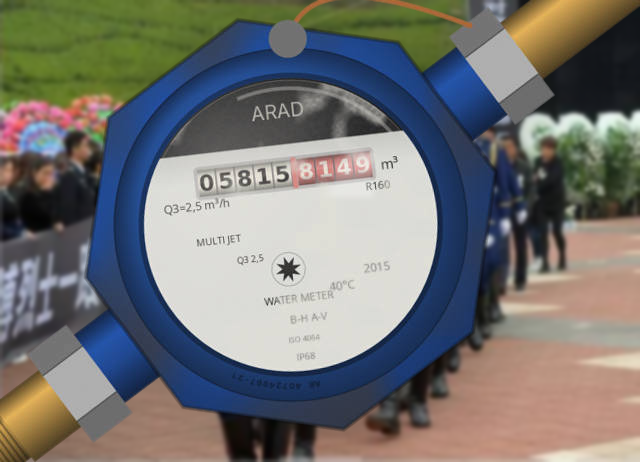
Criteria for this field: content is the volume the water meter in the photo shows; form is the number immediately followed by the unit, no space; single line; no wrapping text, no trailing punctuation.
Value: 5815.8149m³
